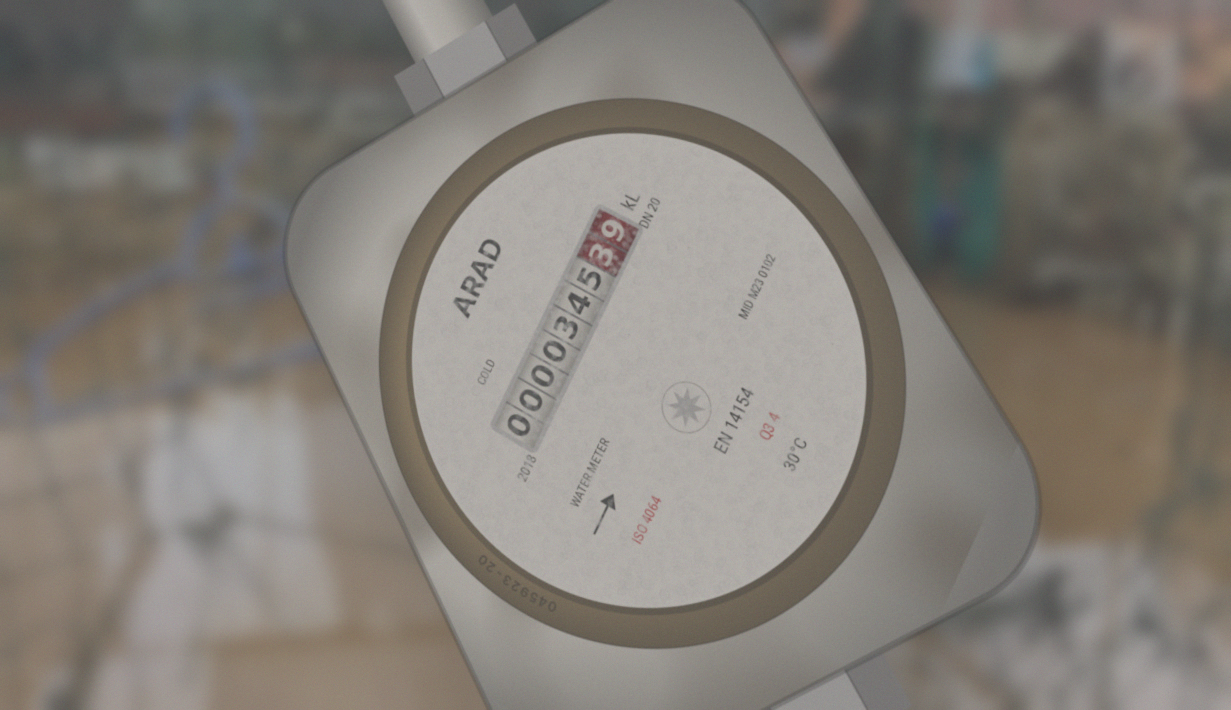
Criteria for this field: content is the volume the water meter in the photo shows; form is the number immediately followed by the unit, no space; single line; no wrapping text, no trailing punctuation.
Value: 345.39kL
